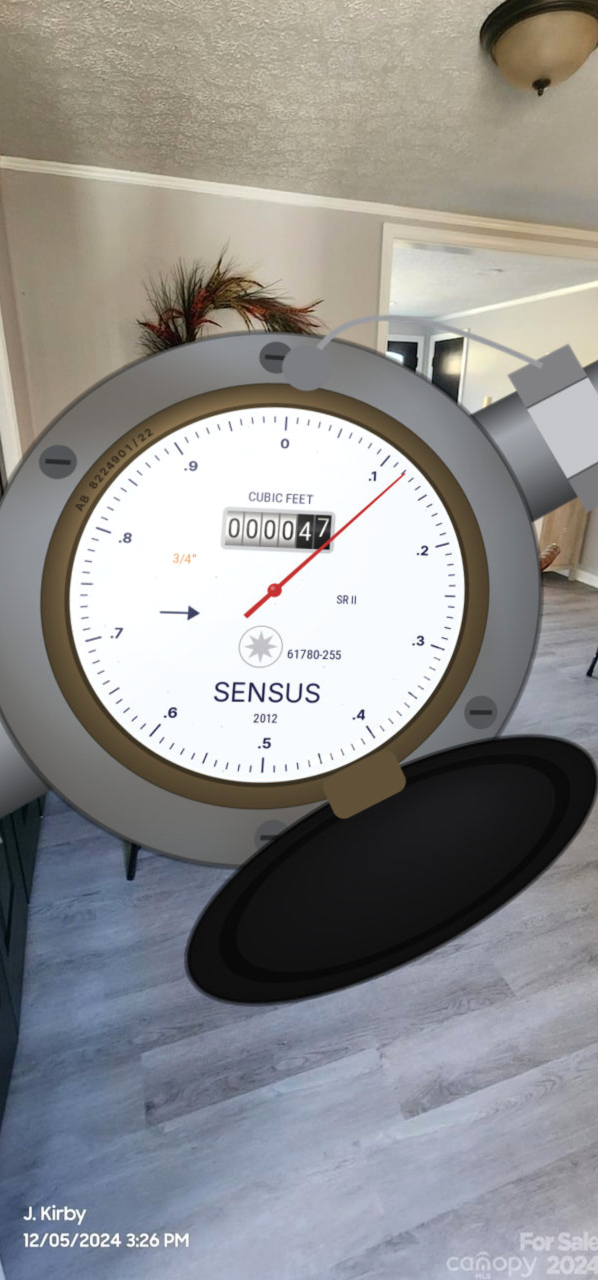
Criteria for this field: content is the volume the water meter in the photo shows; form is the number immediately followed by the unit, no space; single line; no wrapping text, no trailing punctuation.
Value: 47.12ft³
